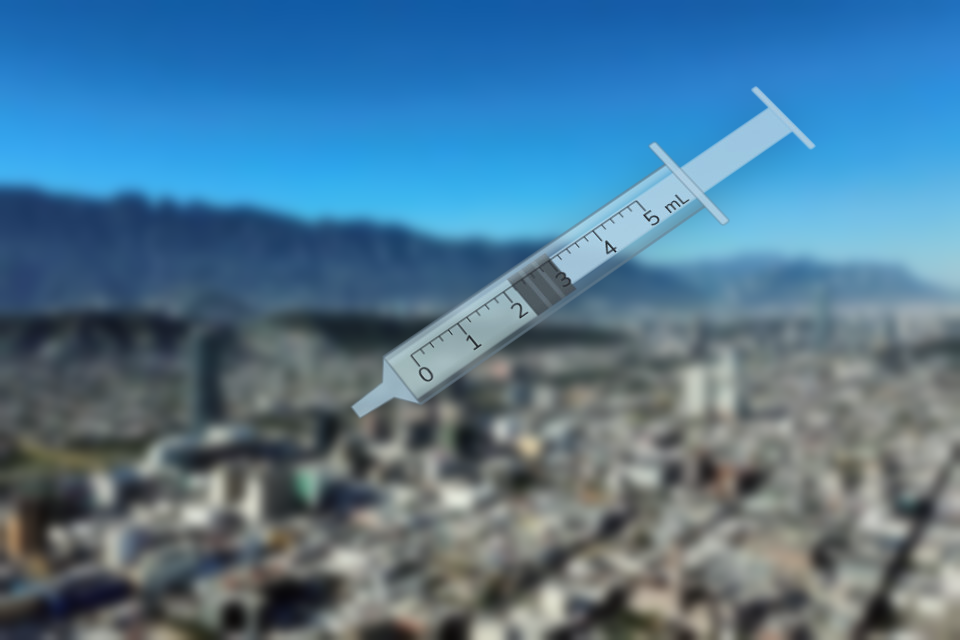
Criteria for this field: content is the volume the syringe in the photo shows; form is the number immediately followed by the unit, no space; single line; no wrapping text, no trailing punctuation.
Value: 2.2mL
